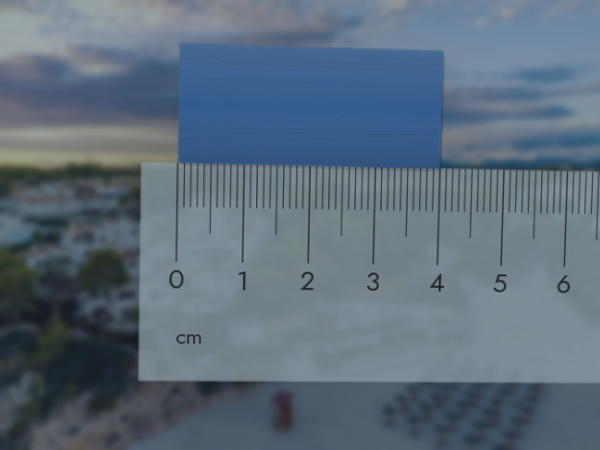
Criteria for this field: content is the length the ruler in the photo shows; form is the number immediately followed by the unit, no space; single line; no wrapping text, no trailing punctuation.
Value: 4cm
